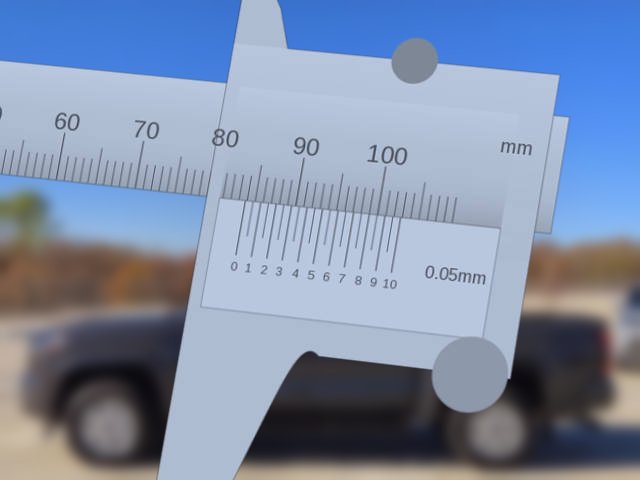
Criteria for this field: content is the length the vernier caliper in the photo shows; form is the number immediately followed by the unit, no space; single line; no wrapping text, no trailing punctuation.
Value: 83.8mm
